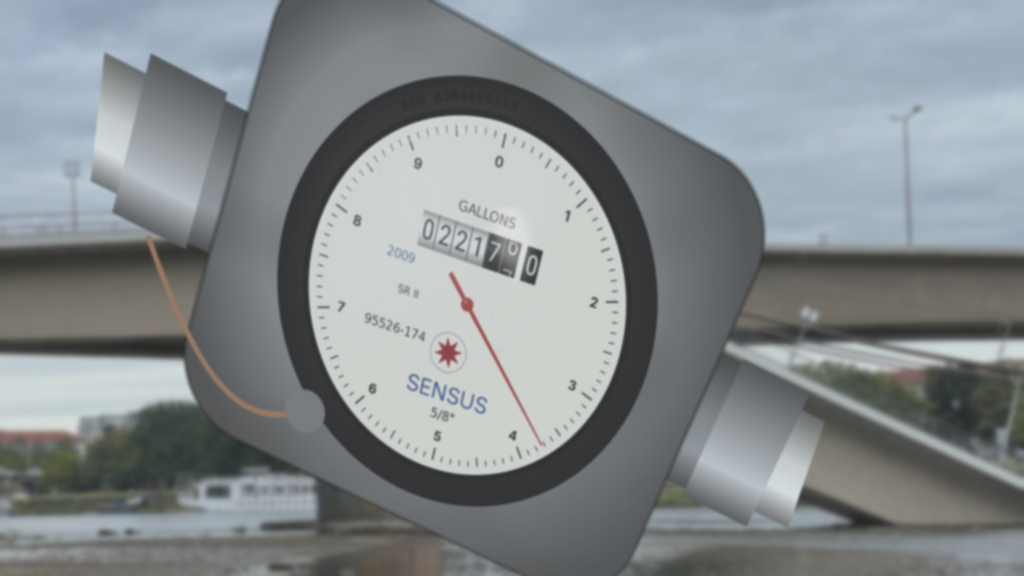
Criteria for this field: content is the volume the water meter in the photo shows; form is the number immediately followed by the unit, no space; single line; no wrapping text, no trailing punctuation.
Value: 221763.7gal
